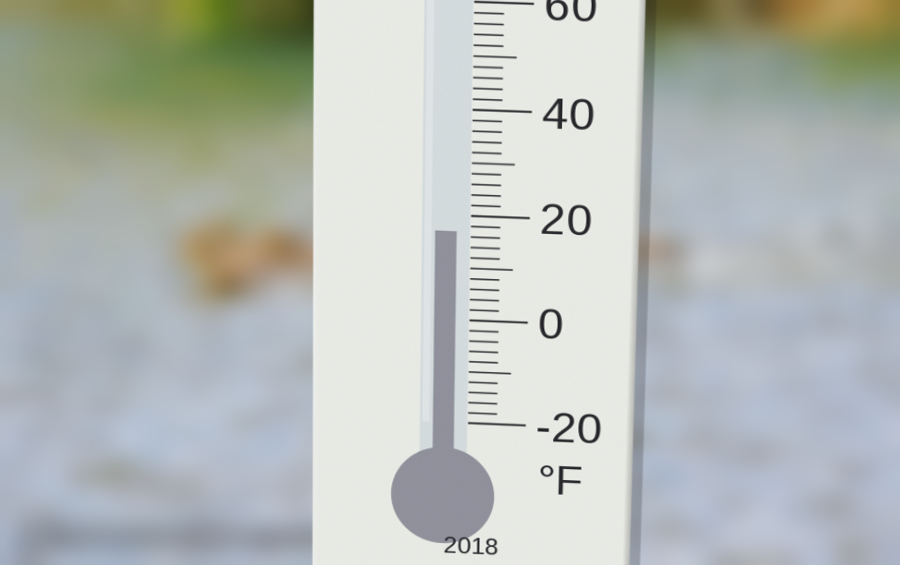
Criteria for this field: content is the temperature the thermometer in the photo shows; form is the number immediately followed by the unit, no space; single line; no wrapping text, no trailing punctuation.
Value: 17°F
